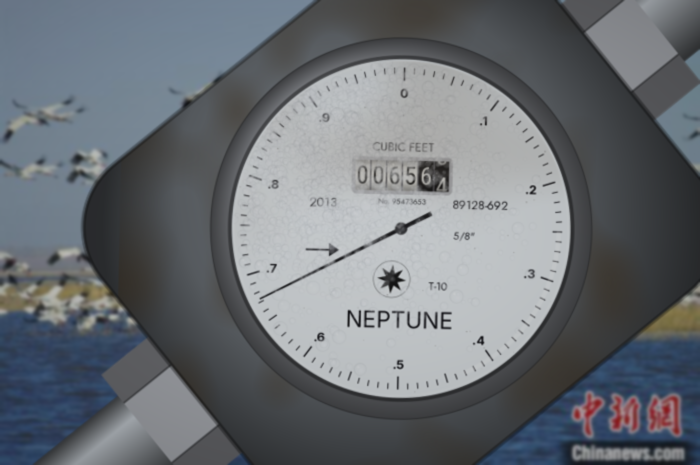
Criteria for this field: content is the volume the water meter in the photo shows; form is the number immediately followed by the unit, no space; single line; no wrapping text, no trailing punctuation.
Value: 6563.67ft³
